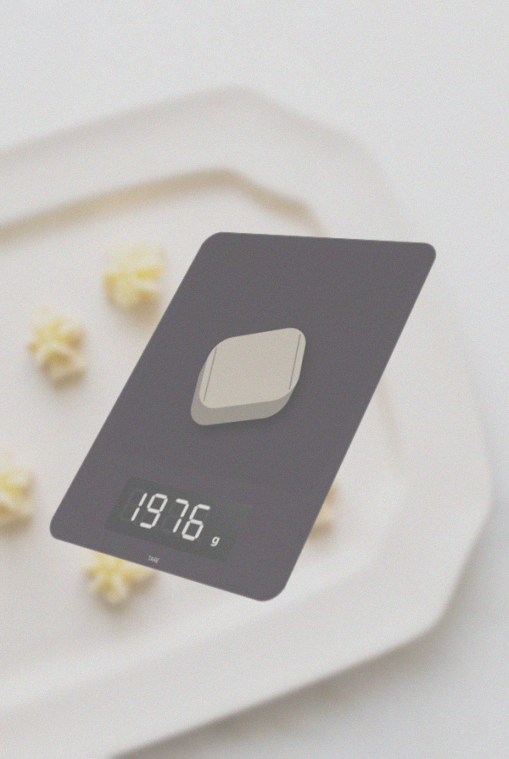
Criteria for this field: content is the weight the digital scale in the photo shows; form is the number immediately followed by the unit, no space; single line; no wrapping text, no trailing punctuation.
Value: 1976g
